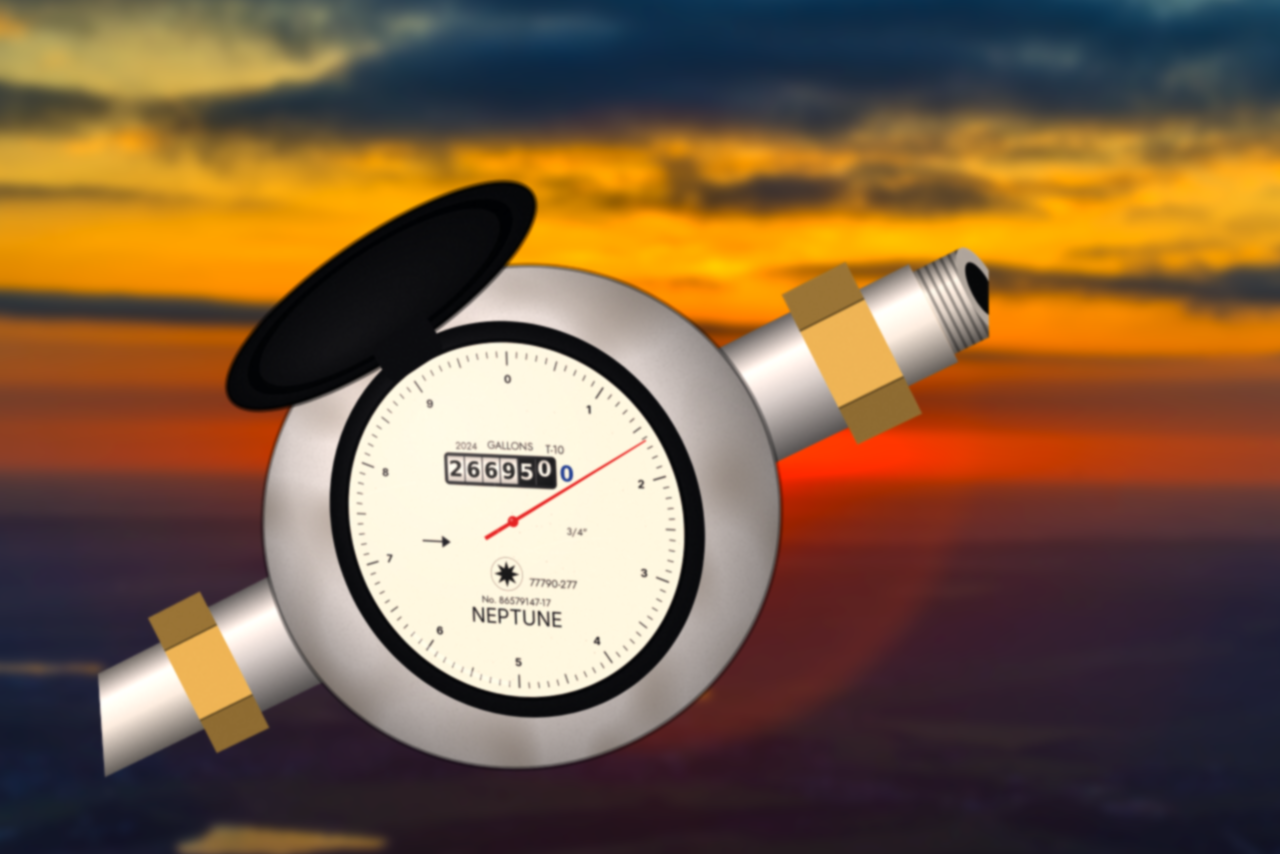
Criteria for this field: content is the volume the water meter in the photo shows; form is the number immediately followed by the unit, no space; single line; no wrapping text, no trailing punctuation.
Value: 2669501.6gal
